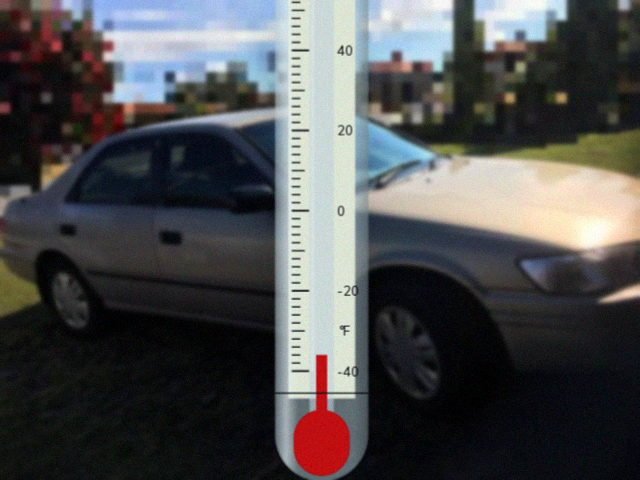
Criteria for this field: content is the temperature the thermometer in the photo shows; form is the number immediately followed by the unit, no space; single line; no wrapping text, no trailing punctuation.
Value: -36°F
